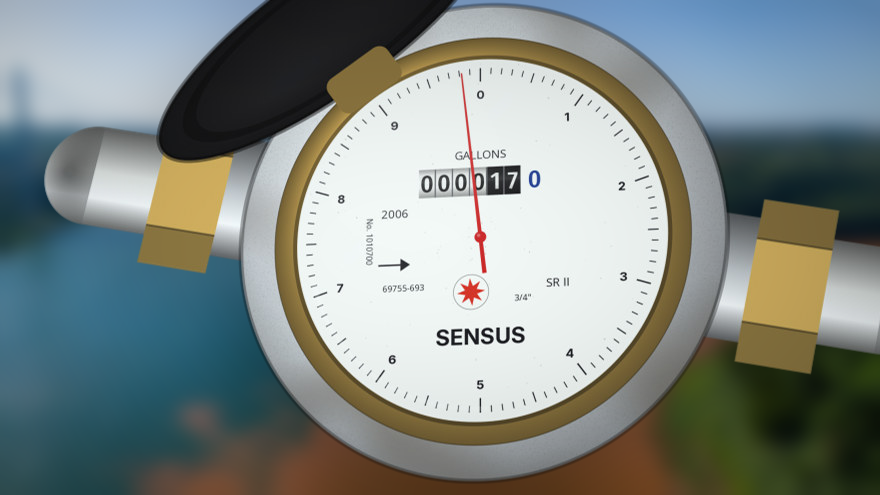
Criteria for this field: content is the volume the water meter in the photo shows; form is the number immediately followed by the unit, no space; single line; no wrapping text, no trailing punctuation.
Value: 169.8gal
